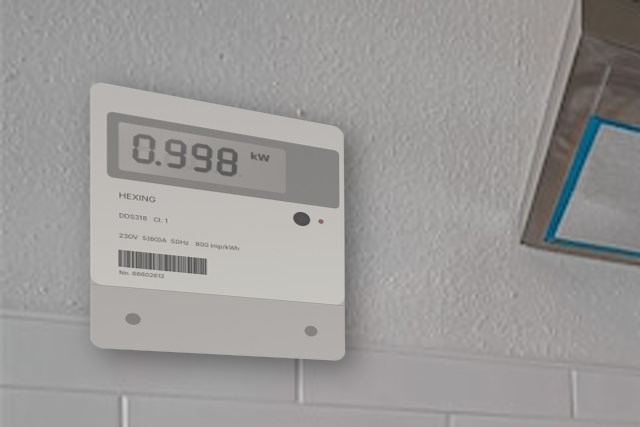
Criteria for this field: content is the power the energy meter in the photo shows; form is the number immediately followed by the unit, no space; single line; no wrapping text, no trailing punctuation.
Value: 0.998kW
